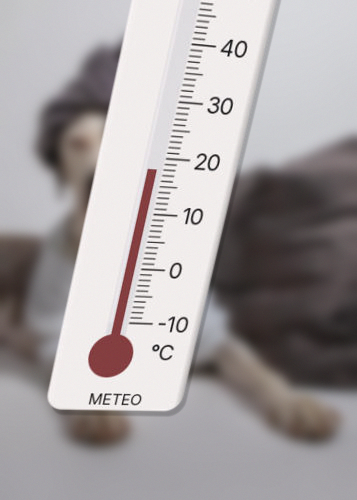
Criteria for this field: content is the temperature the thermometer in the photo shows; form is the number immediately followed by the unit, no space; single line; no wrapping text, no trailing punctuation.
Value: 18°C
